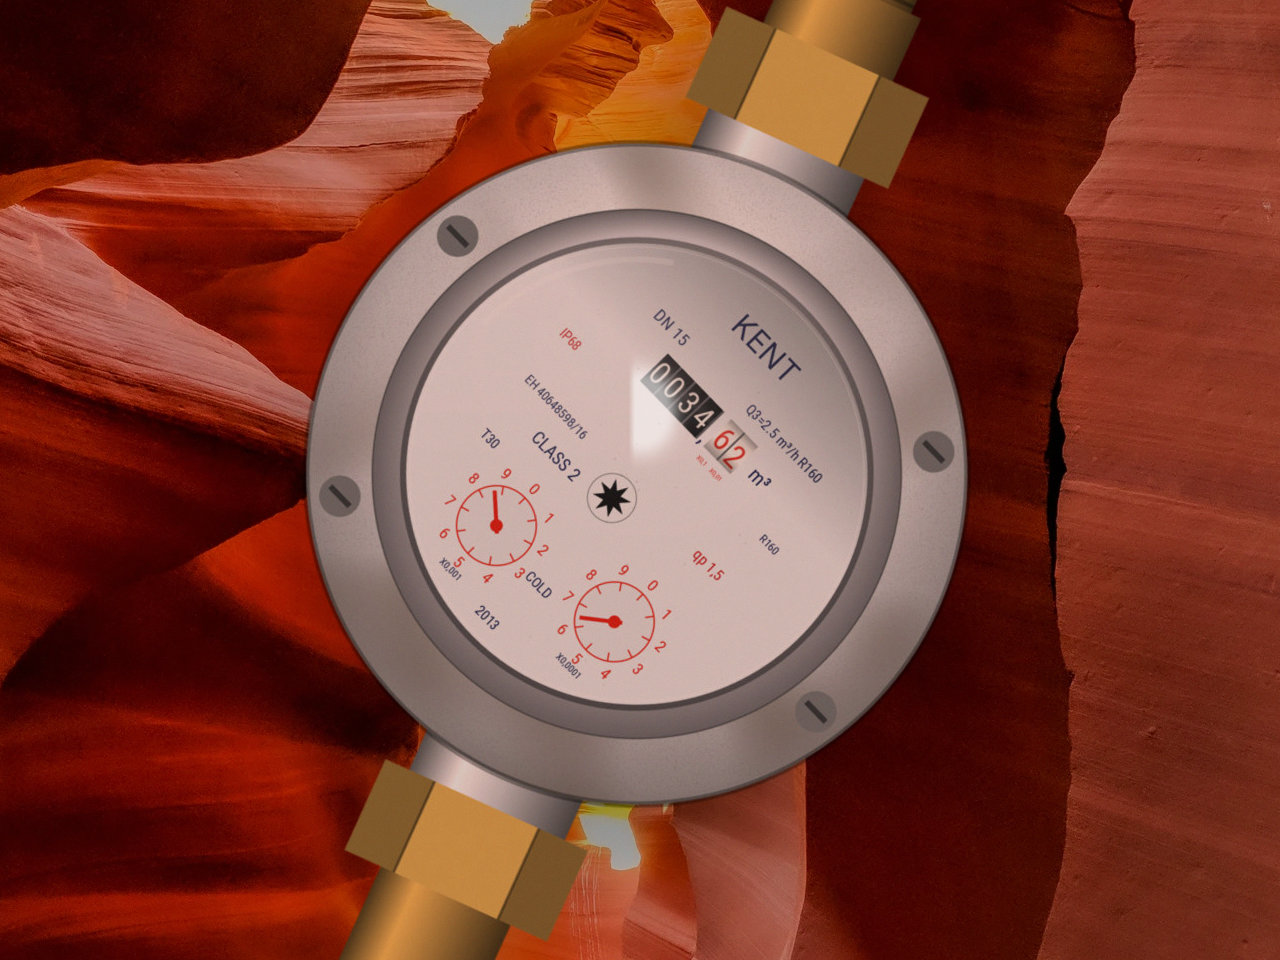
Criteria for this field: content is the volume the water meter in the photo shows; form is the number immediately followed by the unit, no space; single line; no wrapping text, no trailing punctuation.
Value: 34.6186m³
